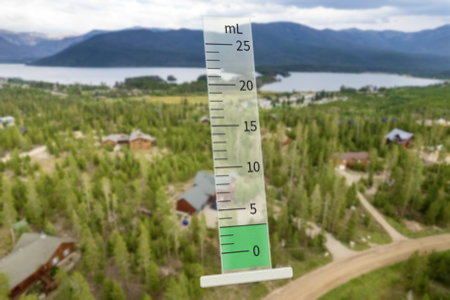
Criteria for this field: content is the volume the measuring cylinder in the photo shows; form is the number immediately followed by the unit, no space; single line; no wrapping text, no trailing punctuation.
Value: 3mL
